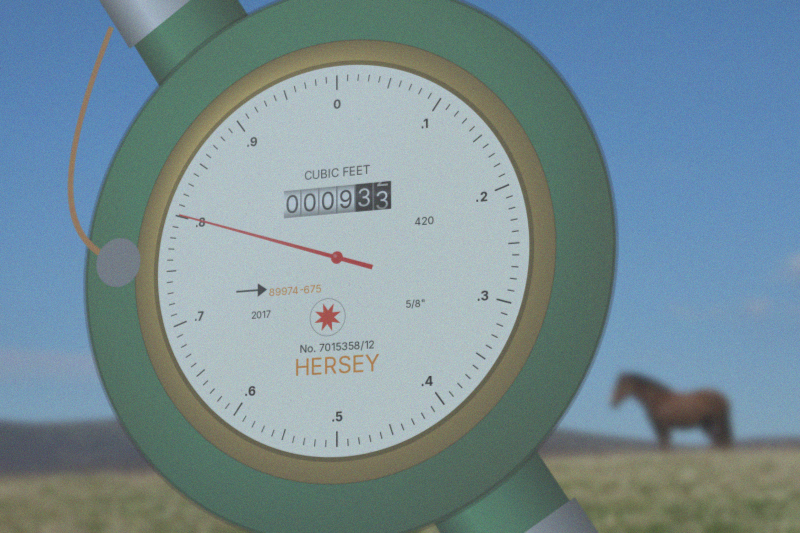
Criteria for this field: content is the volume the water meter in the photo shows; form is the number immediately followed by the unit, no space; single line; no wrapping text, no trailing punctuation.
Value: 932.80ft³
